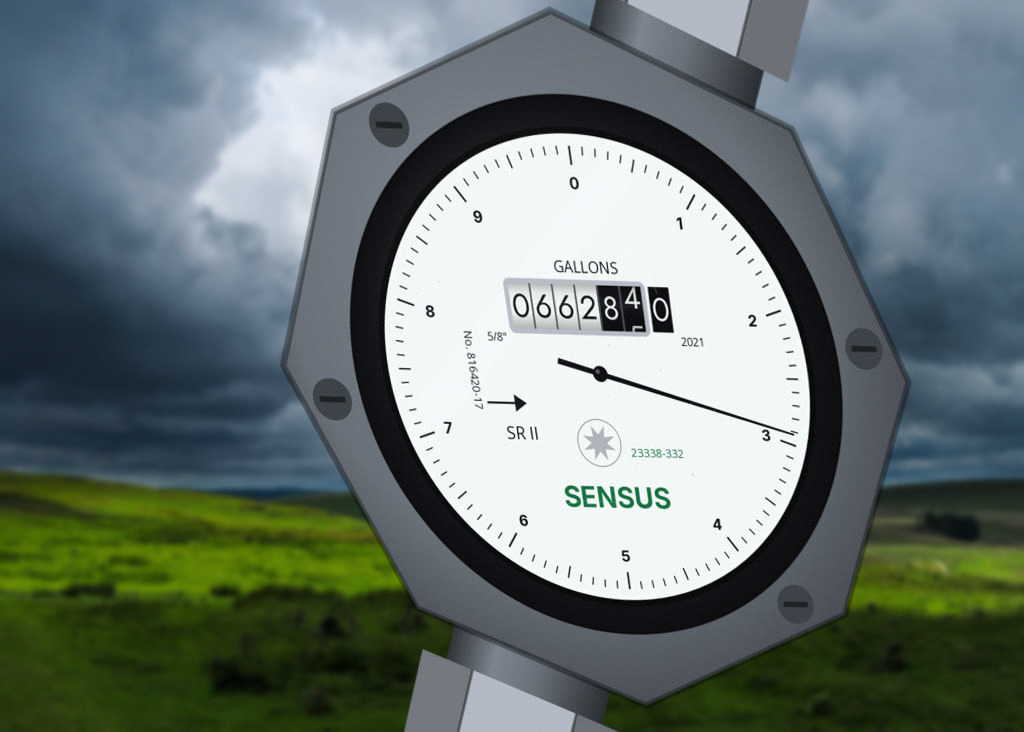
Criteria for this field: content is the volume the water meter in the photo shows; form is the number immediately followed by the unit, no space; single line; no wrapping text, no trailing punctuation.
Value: 662842.9gal
